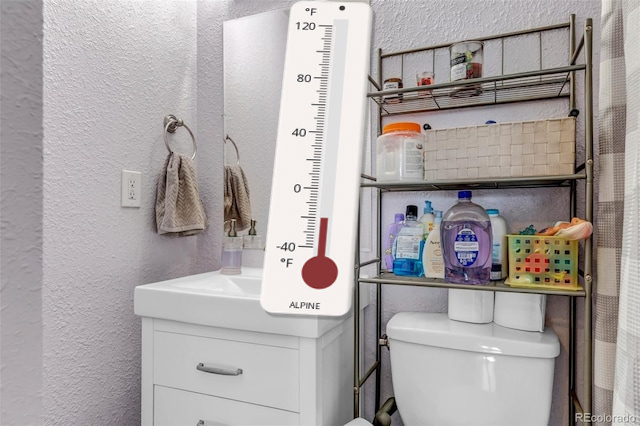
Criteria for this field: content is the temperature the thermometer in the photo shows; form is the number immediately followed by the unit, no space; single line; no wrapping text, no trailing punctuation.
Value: -20°F
